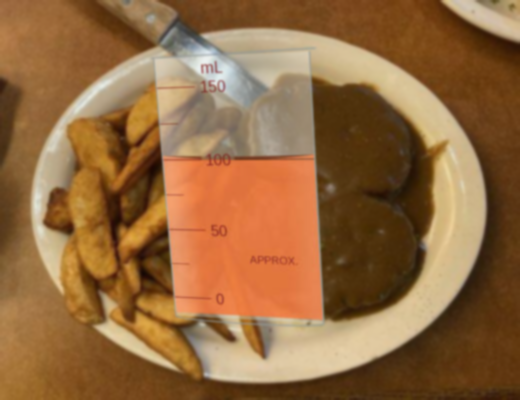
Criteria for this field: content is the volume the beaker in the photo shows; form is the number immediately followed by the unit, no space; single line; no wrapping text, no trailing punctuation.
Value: 100mL
